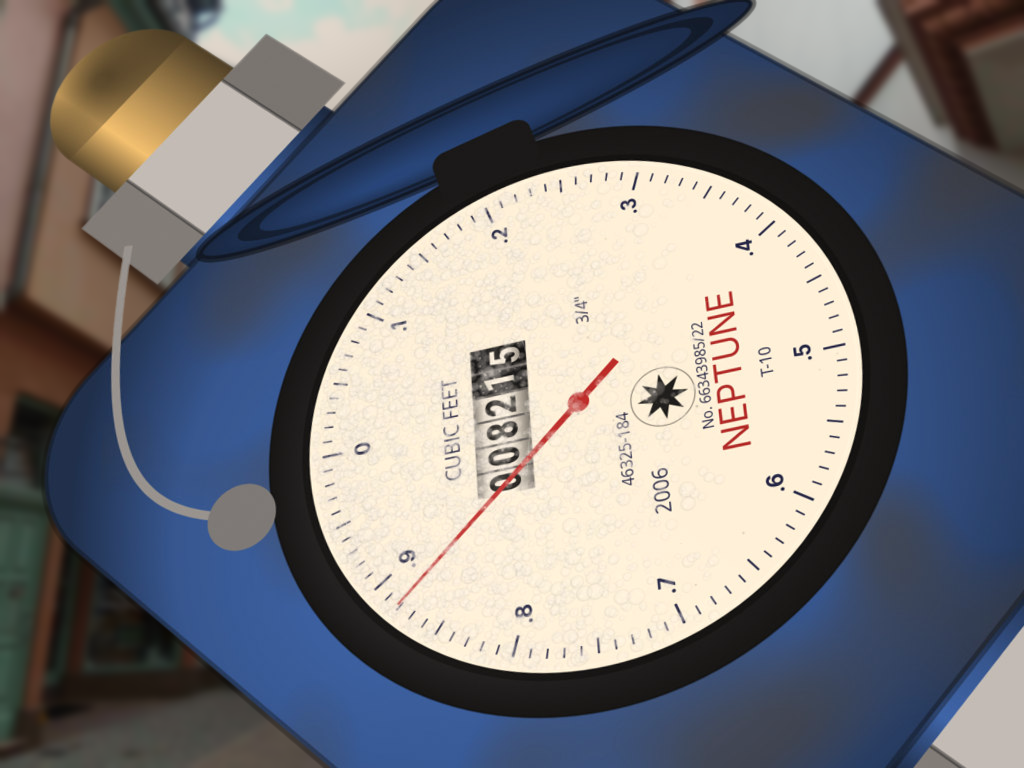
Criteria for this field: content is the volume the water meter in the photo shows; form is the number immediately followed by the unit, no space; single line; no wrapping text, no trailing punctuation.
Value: 8214.88ft³
